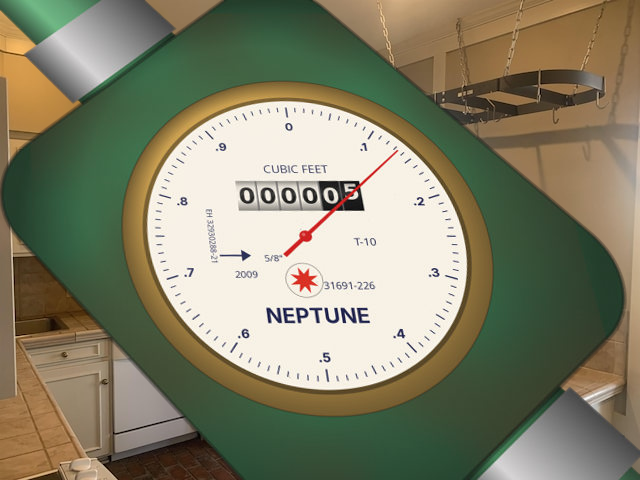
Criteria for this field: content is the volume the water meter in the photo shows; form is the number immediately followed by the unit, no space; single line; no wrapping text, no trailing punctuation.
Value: 5.13ft³
